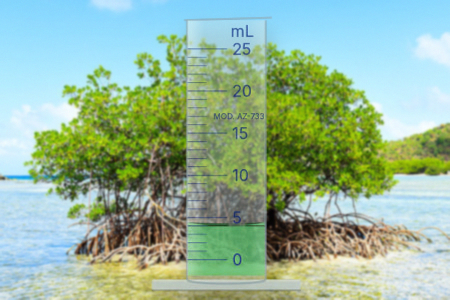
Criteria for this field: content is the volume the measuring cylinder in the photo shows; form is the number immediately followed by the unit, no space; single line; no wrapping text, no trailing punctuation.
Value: 4mL
